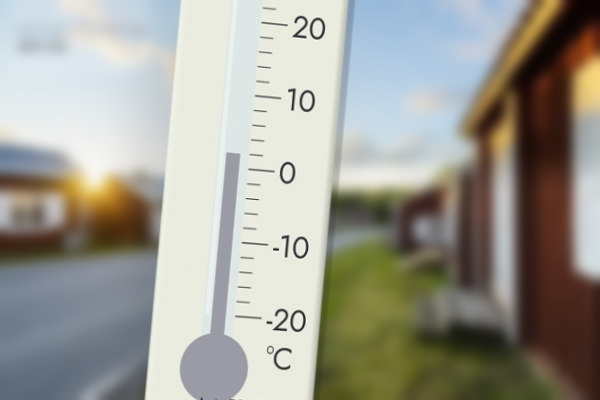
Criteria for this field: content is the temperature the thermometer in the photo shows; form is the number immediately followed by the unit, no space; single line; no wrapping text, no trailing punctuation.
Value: 2°C
